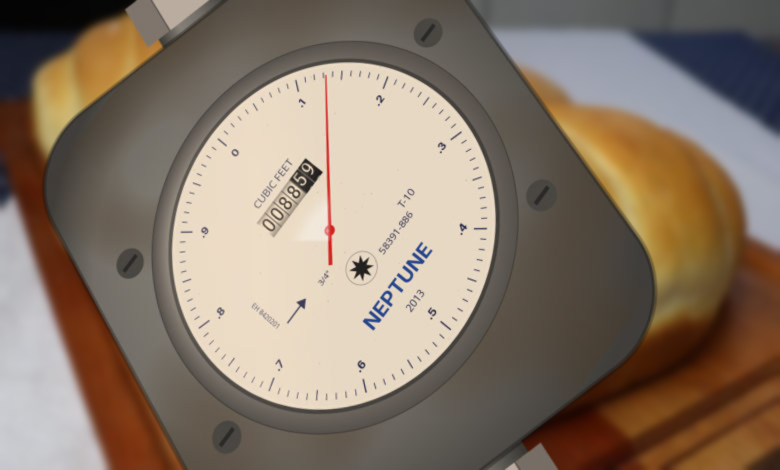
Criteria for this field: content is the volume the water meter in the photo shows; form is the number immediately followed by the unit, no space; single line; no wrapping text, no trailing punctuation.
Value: 8859.13ft³
